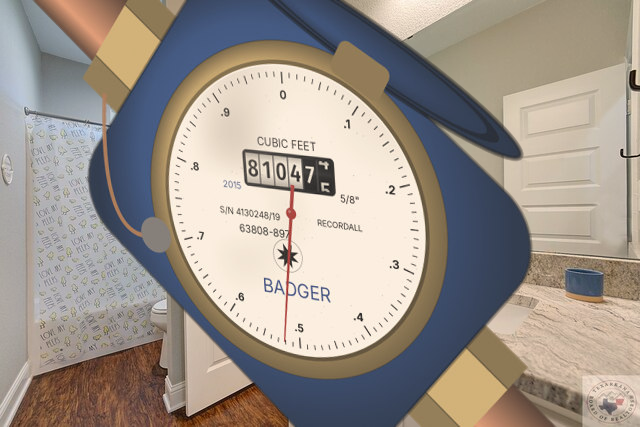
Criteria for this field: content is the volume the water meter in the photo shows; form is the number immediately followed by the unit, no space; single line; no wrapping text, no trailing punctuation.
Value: 810474.52ft³
